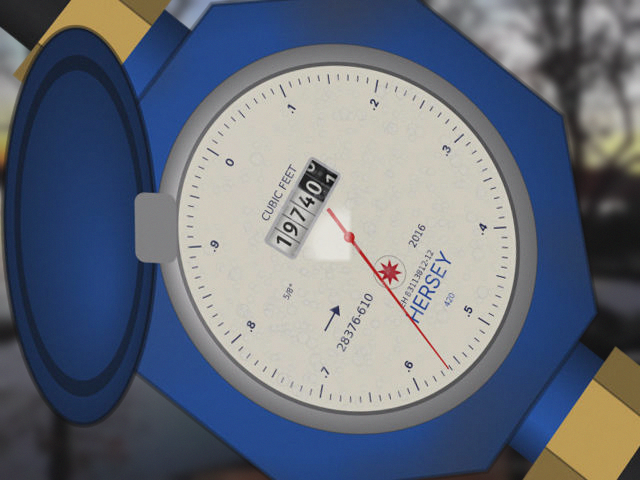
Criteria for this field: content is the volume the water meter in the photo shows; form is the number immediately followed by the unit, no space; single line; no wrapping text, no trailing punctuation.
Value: 197400.56ft³
